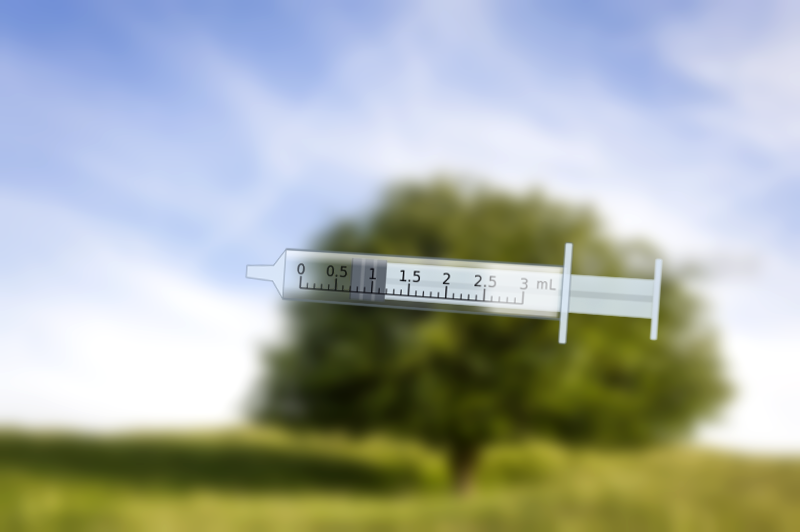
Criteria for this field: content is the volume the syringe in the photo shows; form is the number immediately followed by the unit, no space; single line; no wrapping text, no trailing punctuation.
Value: 0.7mL
